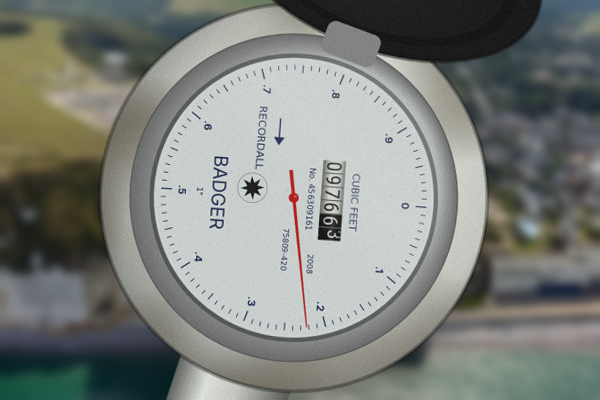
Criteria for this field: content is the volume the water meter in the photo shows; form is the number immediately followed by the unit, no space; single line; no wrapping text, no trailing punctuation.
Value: 97663.22ft³
